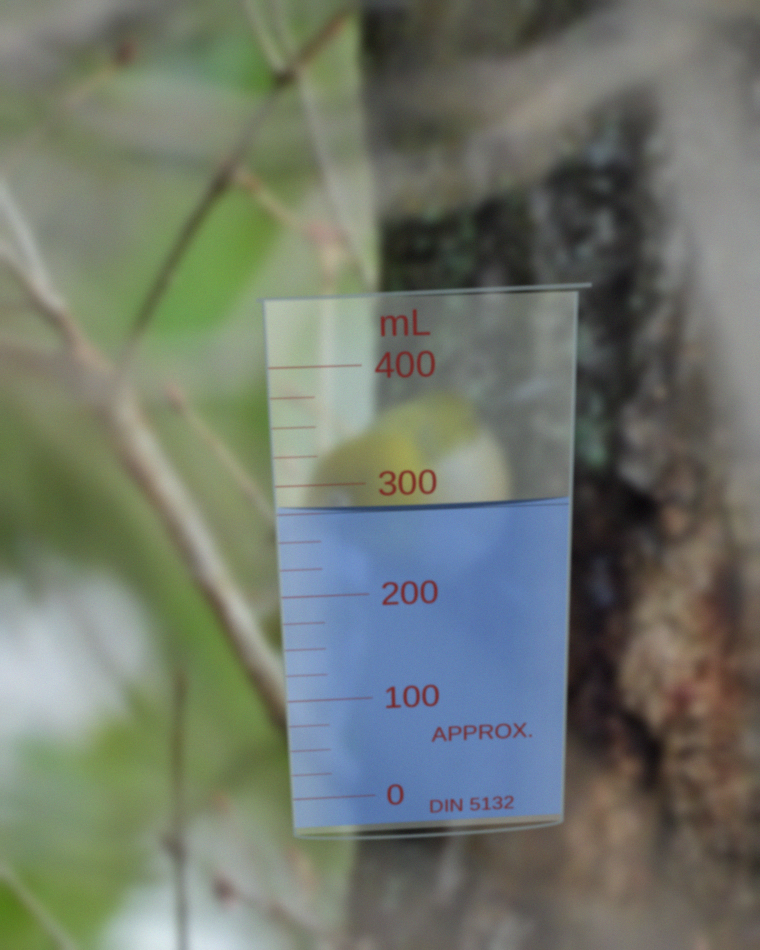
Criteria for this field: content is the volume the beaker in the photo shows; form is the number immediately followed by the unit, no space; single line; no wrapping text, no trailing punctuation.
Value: 275mL
